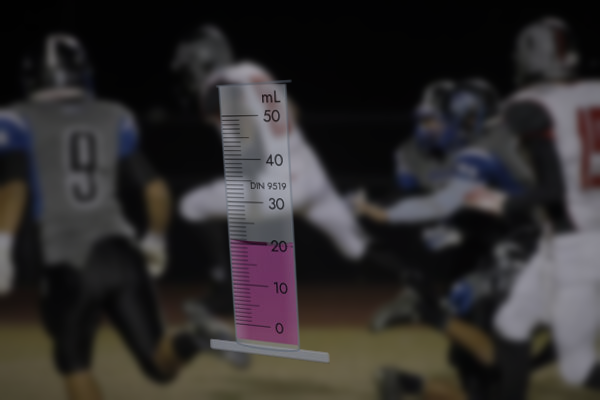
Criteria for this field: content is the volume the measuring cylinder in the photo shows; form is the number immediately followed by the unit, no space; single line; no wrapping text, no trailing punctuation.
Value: 20mL
